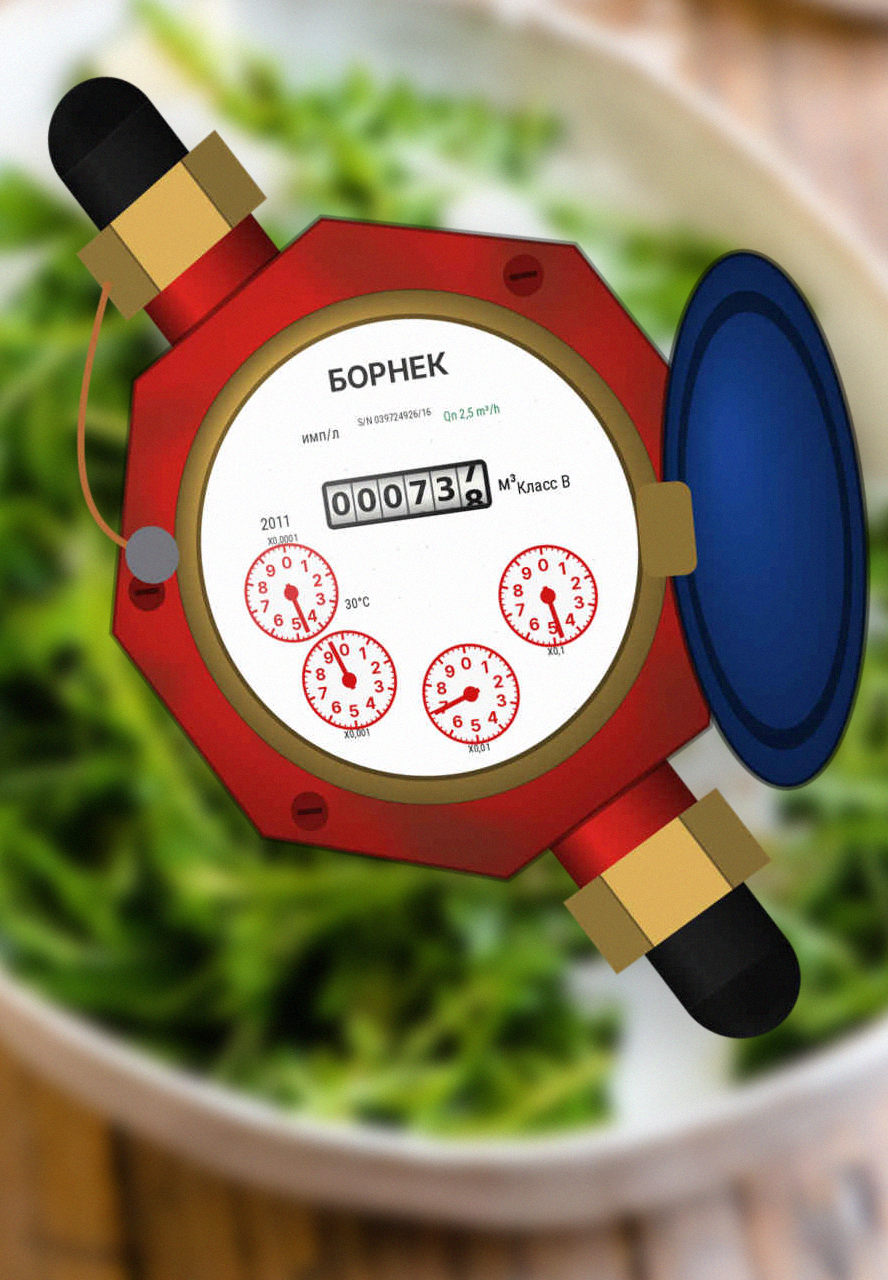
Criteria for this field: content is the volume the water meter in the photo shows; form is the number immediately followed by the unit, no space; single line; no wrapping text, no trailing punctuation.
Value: 737.4694m³
